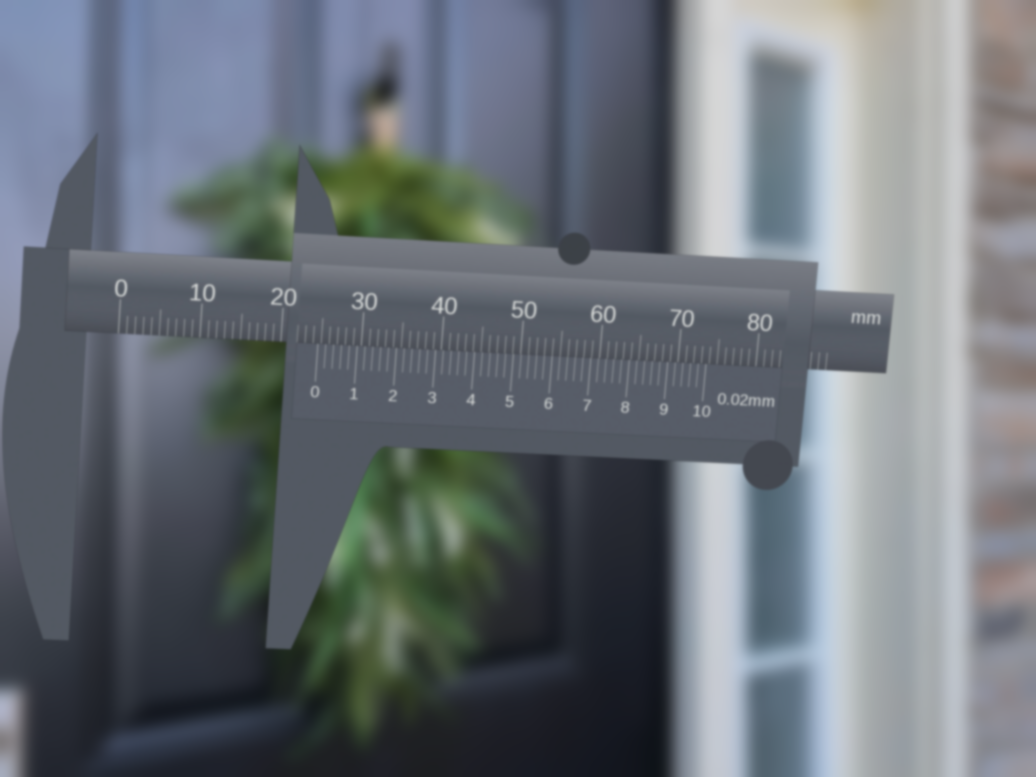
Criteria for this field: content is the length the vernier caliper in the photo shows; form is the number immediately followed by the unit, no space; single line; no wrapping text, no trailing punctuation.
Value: 24.6mm
